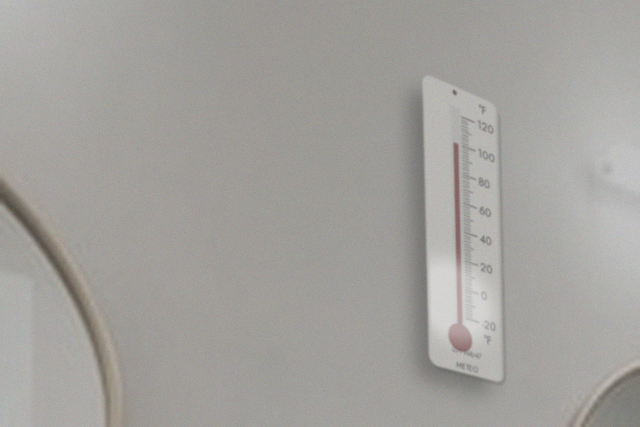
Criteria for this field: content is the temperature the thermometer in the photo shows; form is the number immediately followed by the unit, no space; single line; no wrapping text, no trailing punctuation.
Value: 100°F
